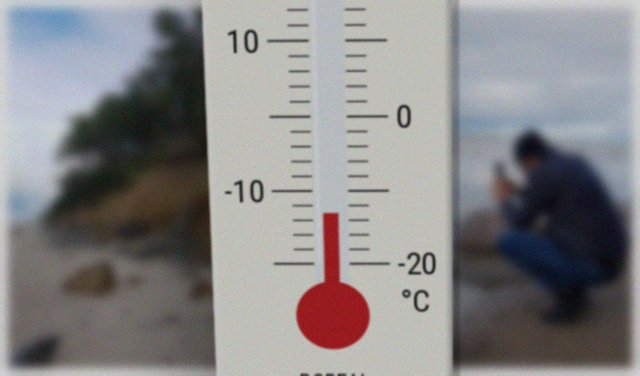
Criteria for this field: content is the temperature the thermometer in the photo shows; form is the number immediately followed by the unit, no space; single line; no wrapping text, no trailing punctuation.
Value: -13°C
